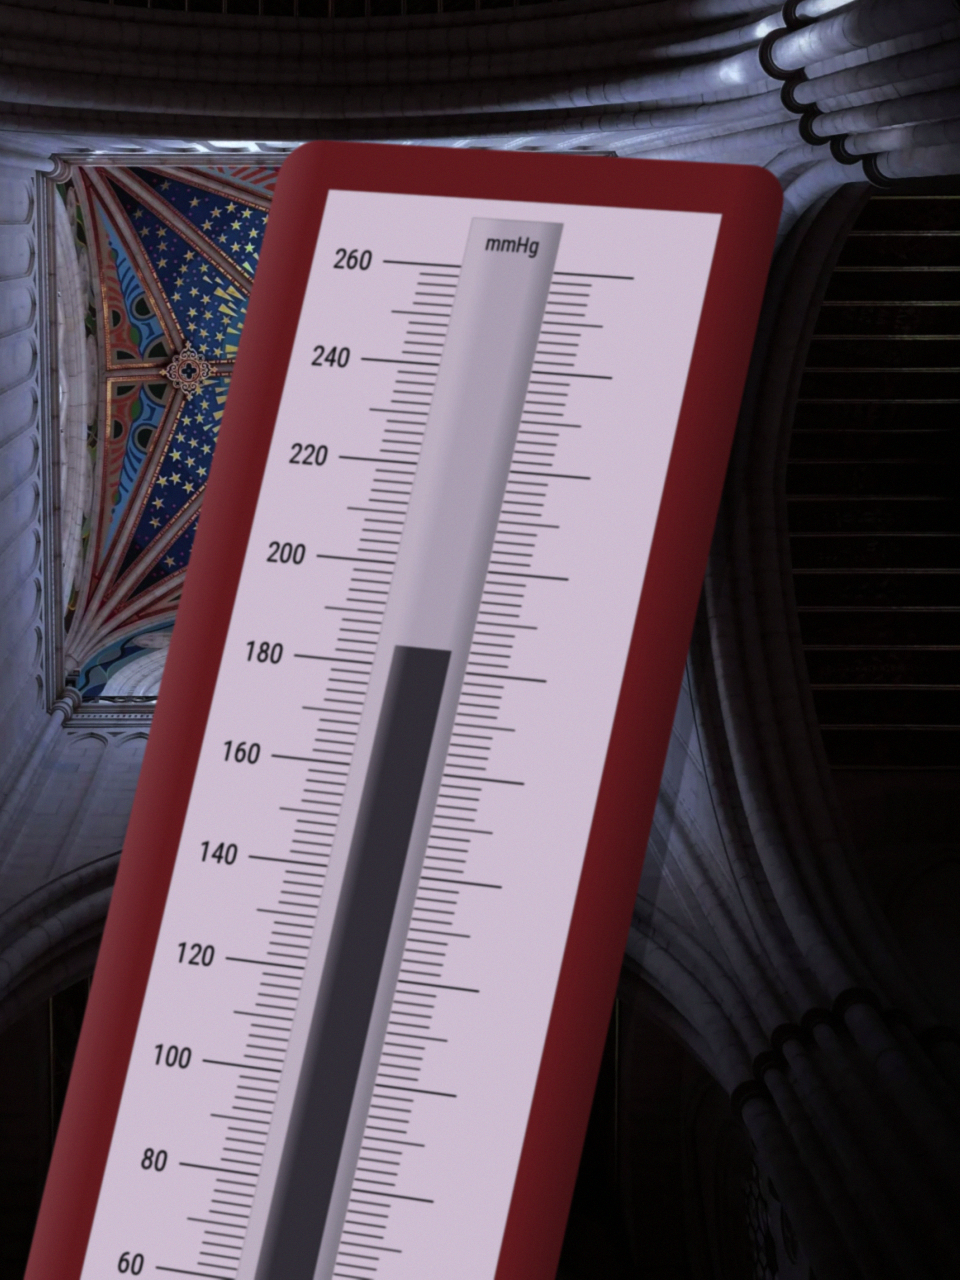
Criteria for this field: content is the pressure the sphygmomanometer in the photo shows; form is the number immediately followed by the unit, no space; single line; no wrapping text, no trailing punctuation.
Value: 184mmHg
